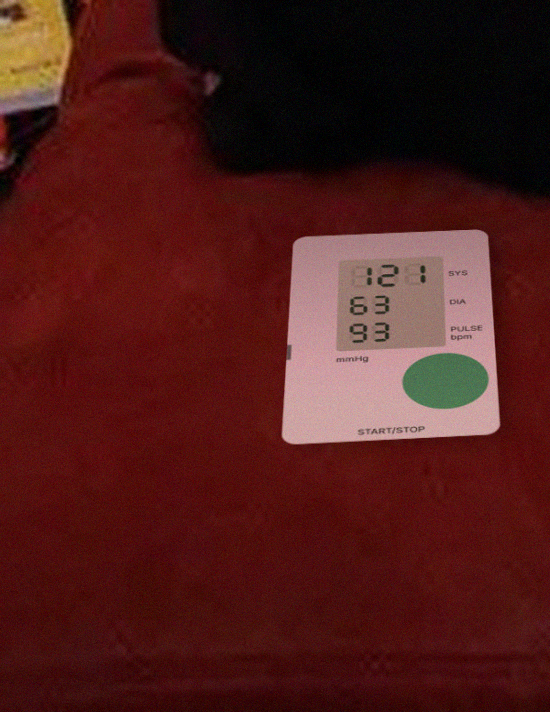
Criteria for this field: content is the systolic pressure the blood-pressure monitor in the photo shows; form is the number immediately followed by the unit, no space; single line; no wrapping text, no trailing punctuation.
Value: 121mmHg
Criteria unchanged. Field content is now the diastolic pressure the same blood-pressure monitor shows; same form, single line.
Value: 63mmHg
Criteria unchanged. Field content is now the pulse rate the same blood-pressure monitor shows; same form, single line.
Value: 93bpm
